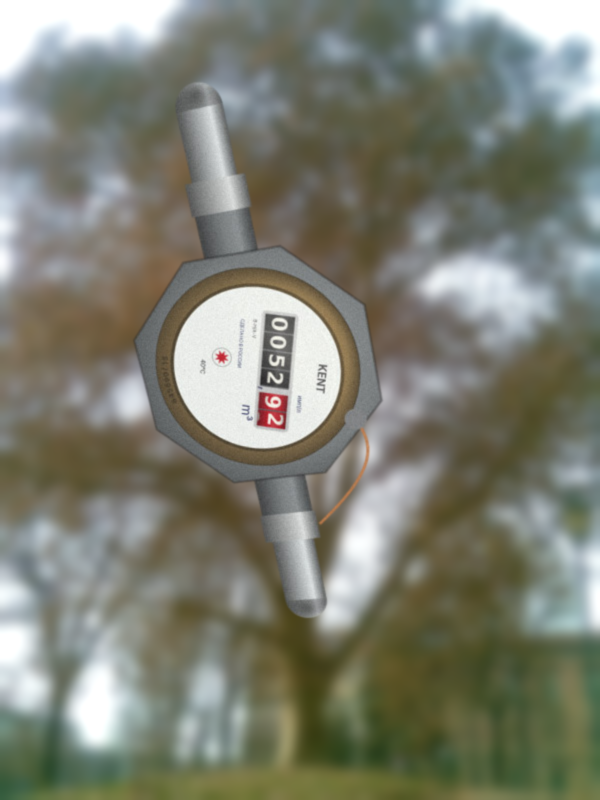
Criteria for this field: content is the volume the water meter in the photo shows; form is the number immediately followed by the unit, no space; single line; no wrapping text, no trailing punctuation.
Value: 52.92m³
